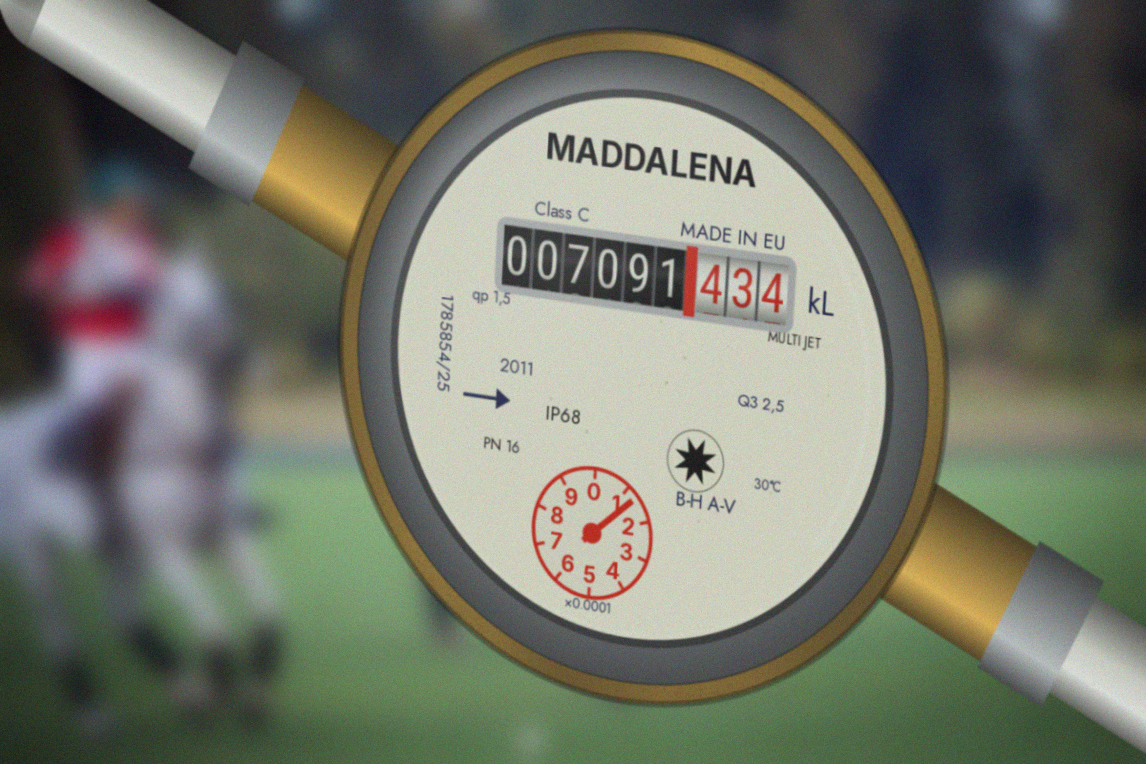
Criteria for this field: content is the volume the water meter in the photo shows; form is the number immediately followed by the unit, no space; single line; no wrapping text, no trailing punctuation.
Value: 7091.4341kL
